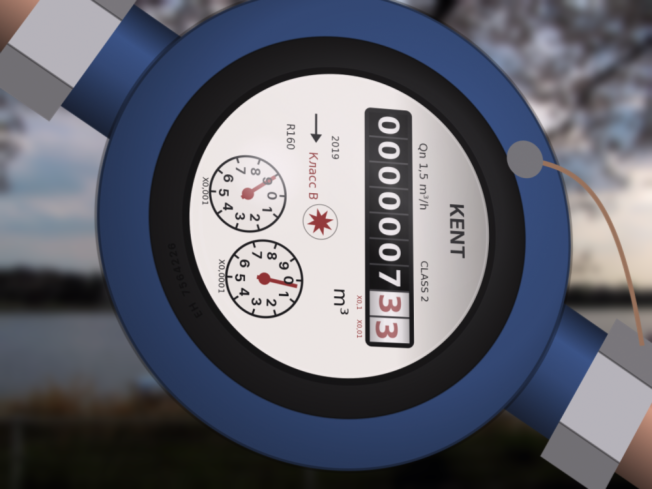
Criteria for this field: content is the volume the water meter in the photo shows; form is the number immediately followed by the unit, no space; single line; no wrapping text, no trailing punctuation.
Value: 7.3290m³
